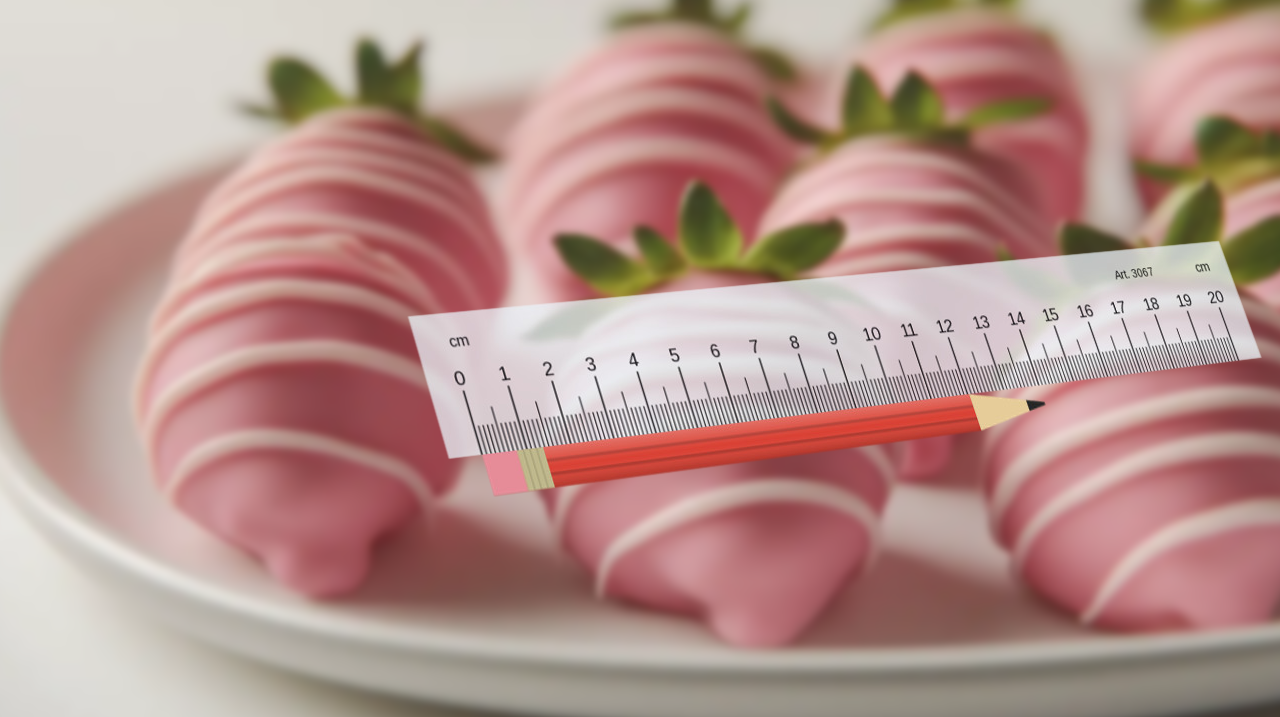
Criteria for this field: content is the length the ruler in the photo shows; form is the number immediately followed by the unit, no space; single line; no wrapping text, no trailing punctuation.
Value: 14cm
